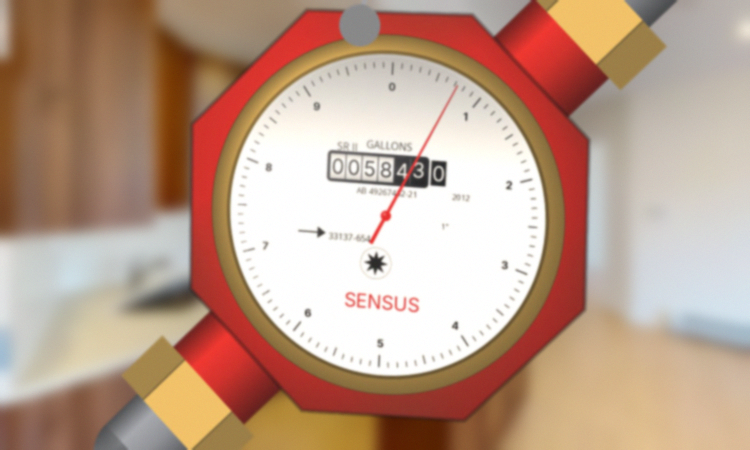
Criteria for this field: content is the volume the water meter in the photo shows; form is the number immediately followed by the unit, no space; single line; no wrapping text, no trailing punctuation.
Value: 58430.7gal
